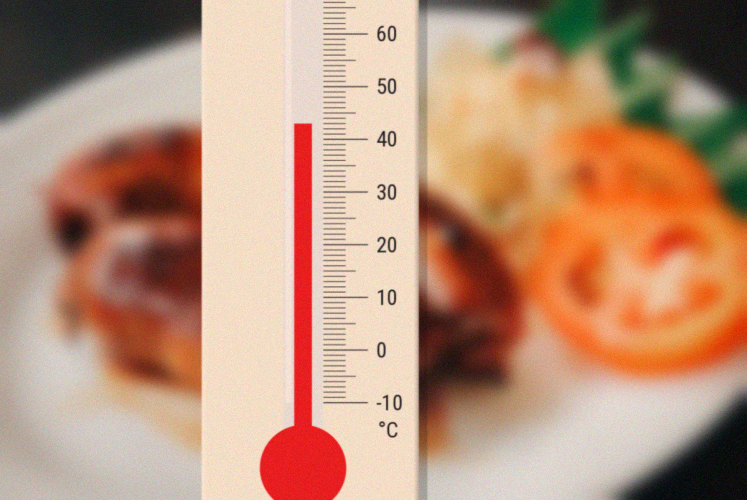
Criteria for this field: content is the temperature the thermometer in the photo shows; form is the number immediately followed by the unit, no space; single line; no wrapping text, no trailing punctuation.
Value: 43°C
